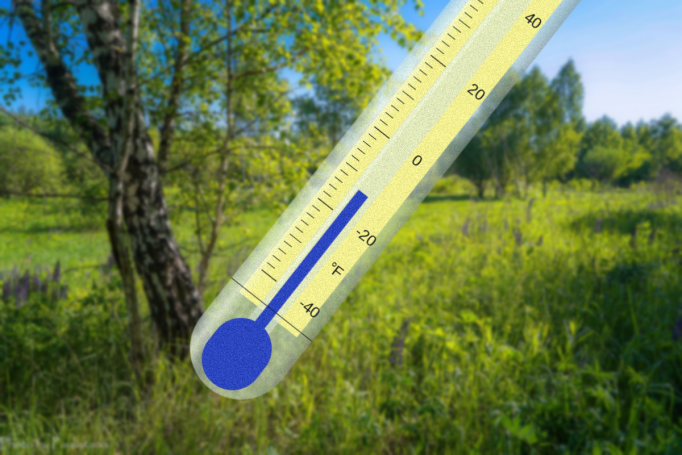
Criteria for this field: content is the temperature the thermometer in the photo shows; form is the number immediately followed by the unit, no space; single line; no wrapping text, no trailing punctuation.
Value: -13°F
